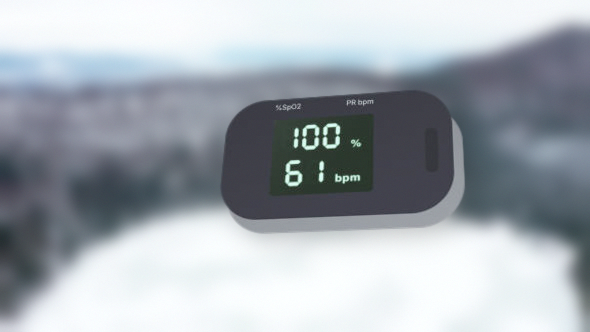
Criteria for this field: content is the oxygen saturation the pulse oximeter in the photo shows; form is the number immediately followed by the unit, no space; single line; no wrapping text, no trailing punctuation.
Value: 100%
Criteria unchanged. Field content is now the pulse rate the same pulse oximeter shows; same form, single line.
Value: 61bpm
